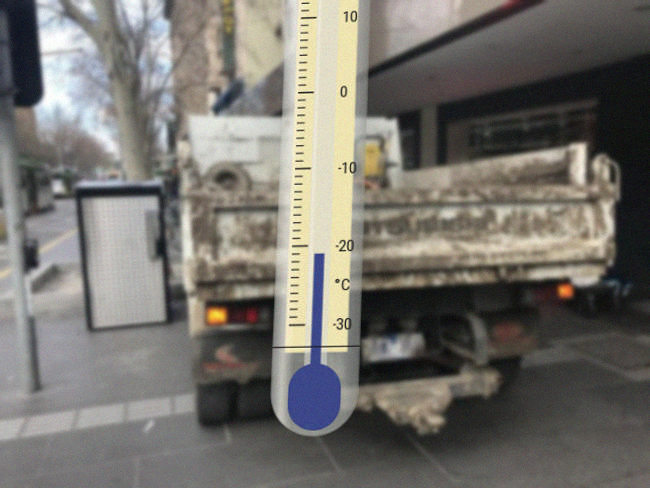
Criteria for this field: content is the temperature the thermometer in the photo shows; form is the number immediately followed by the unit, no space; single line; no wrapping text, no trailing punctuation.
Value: -21°C
